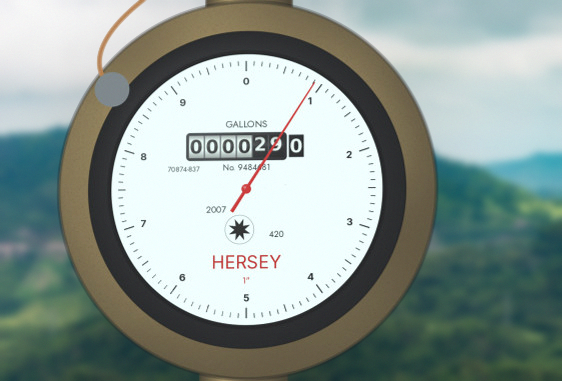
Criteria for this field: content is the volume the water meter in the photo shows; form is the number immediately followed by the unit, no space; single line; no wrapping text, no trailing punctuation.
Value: 290.9gal
